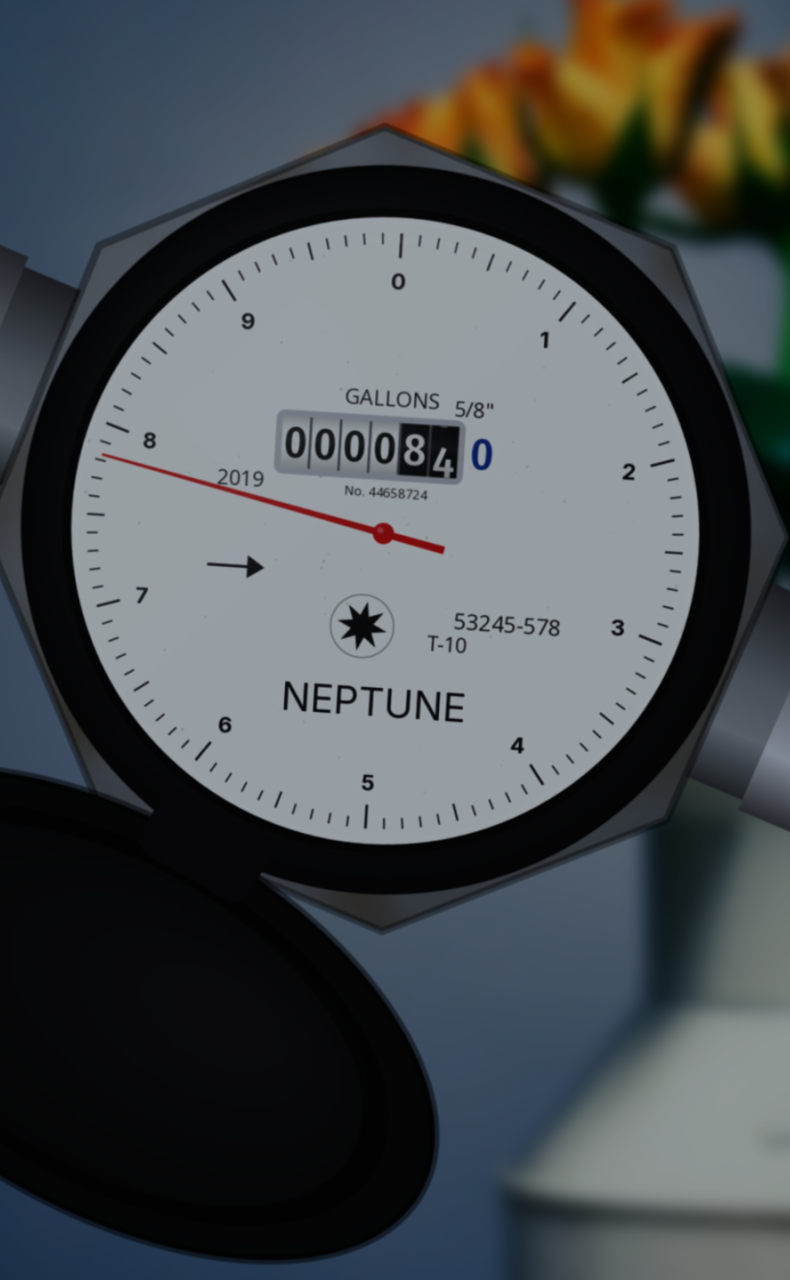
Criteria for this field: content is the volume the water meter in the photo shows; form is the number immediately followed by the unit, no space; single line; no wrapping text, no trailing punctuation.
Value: 837.8gal
